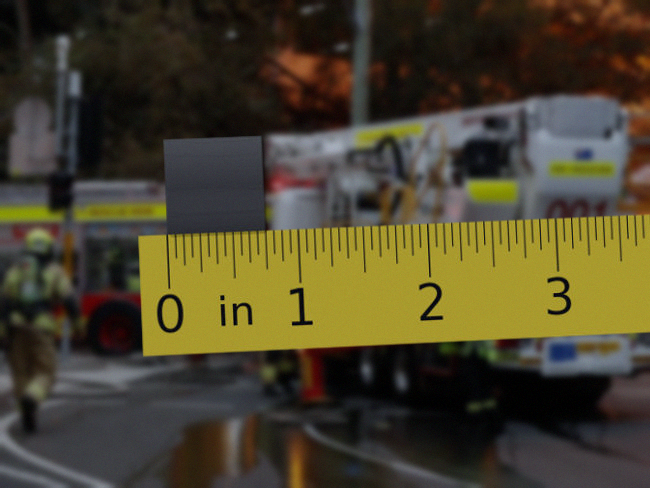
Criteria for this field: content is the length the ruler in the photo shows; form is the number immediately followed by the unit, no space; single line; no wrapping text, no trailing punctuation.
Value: 0.75in
